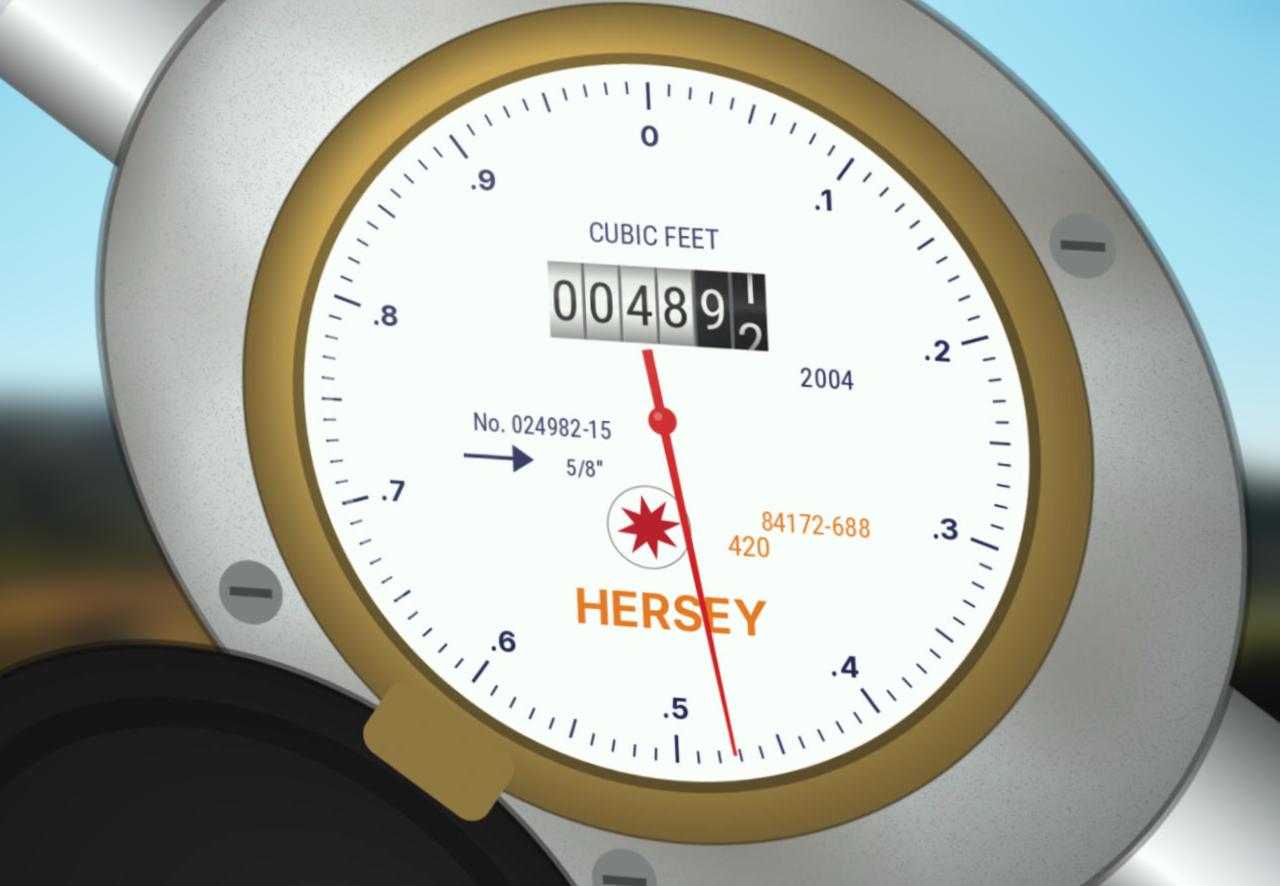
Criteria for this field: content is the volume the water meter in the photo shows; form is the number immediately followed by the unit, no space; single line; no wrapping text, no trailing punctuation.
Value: 4891.47ft³
